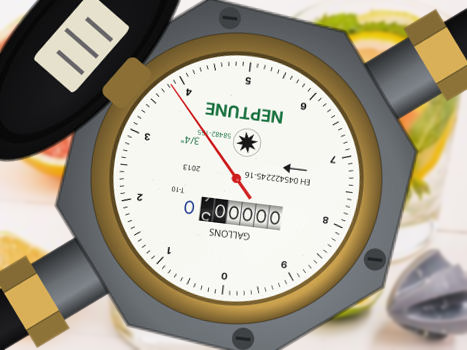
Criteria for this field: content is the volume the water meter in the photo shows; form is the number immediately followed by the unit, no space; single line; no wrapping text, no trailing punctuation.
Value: 53.8gal
